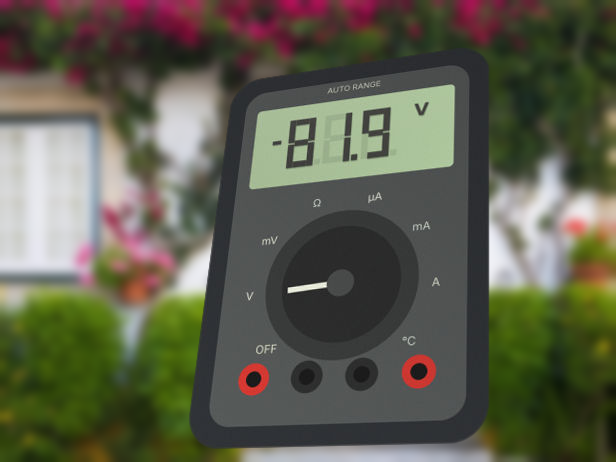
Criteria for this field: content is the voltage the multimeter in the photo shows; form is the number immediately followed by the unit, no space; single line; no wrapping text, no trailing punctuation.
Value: -81.9V
